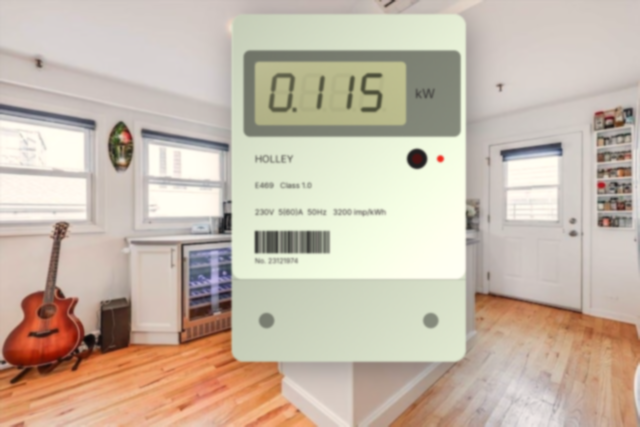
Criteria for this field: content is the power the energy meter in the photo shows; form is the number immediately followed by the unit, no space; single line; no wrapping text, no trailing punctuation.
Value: 0.115kW
